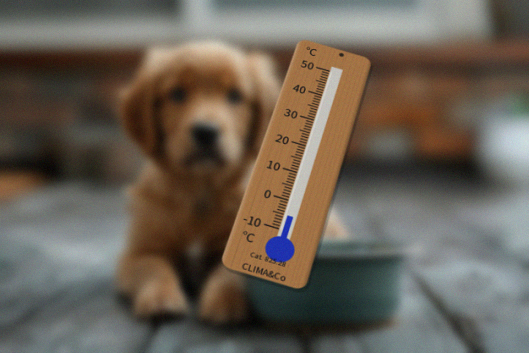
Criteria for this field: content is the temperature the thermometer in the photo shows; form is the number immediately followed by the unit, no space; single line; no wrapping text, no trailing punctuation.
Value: -5°C
